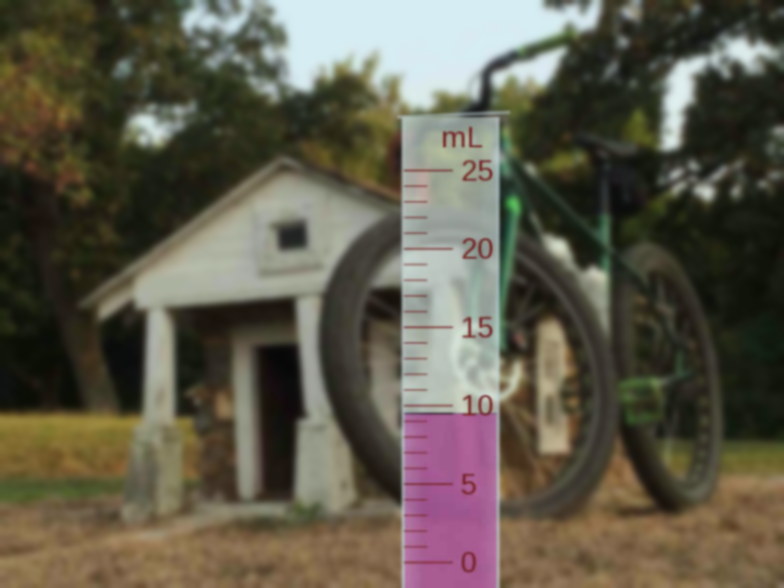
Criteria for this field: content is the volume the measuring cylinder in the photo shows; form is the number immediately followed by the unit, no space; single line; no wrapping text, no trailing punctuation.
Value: 9.5mL
